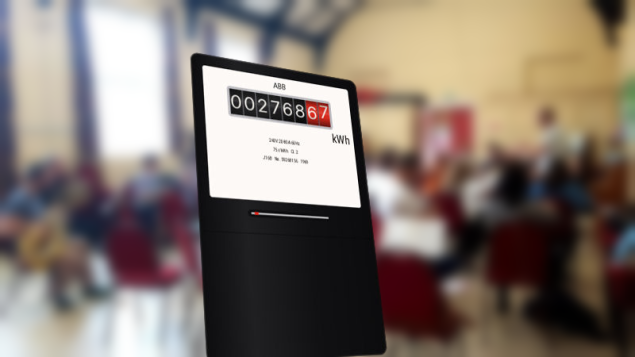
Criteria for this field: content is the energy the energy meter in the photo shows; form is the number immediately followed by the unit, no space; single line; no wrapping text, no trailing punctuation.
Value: 2768.67kWh
